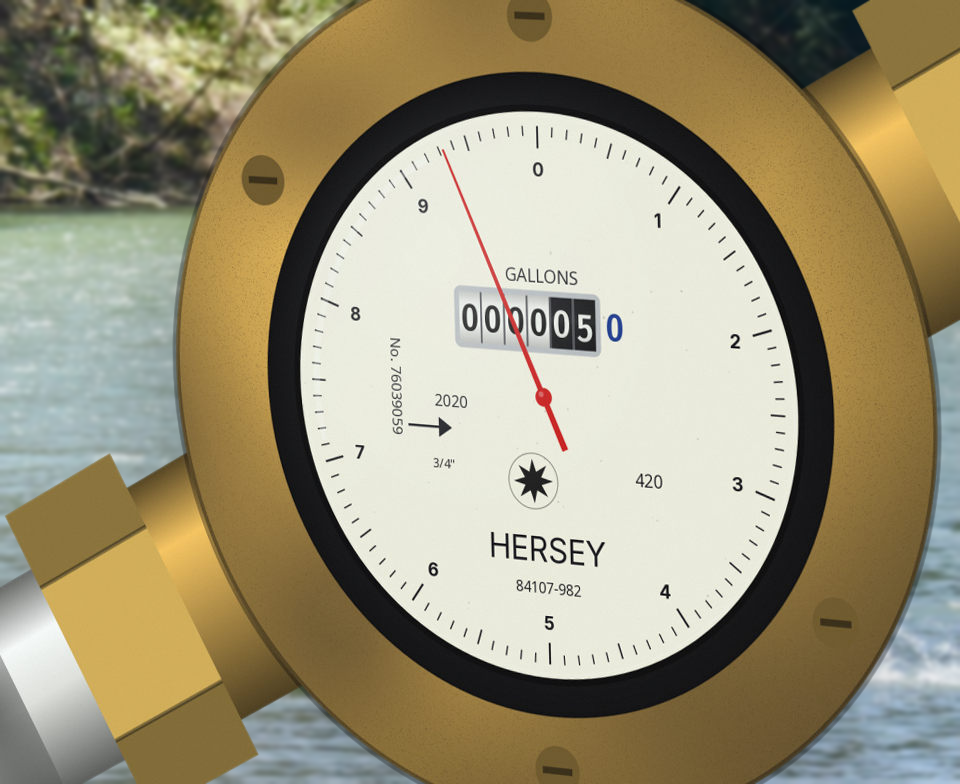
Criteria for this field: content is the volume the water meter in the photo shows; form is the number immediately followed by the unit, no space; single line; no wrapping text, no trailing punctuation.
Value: 49.3gal
